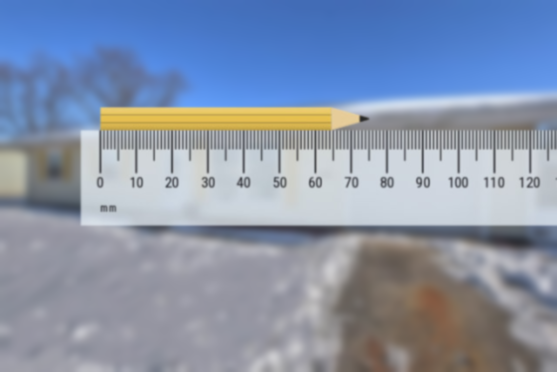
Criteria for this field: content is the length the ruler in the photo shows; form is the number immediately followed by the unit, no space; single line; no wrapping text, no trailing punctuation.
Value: 75mm
